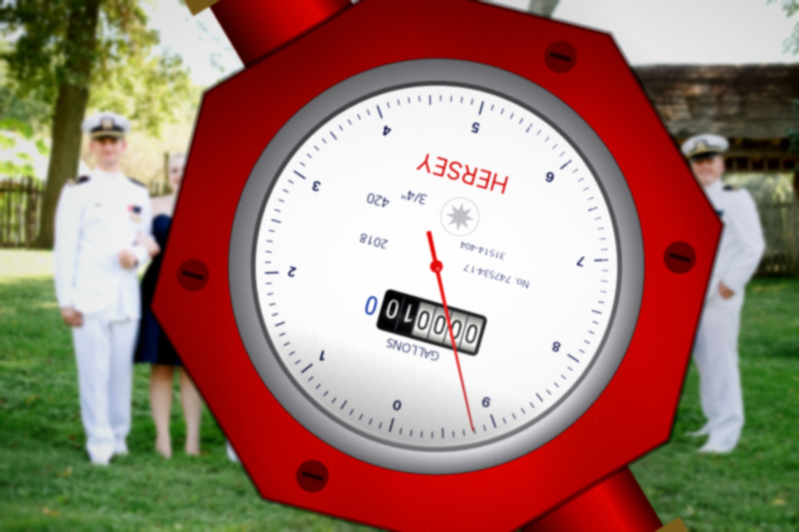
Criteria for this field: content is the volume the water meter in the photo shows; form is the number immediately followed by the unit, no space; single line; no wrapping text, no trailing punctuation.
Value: 99.2gal
